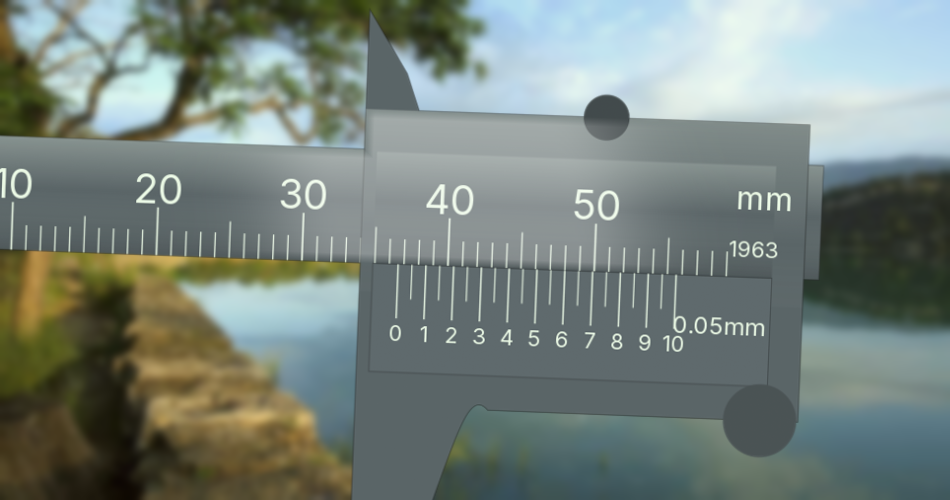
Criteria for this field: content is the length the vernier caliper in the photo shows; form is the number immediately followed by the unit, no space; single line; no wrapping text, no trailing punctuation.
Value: 36.6mm
